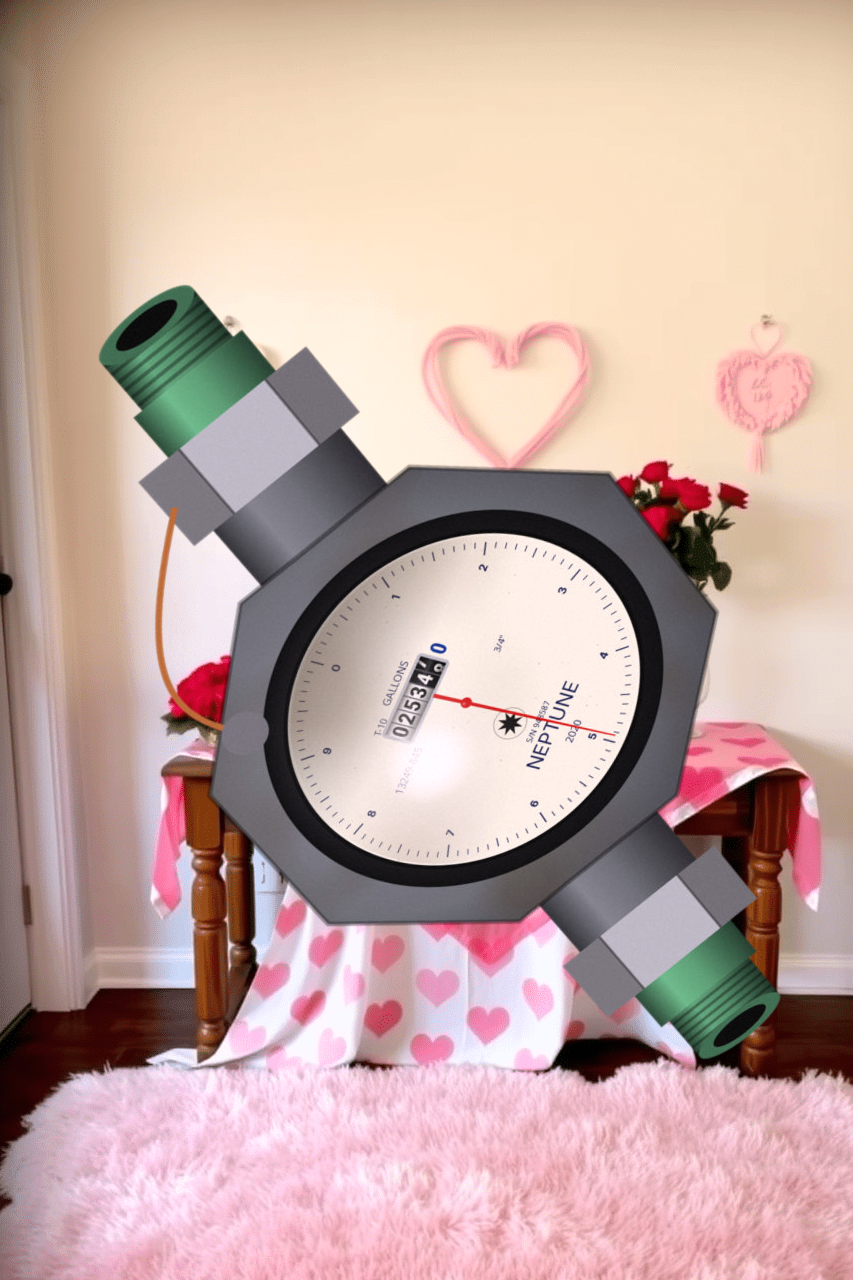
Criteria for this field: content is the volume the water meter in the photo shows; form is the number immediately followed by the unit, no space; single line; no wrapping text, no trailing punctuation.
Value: 253474.9gal
